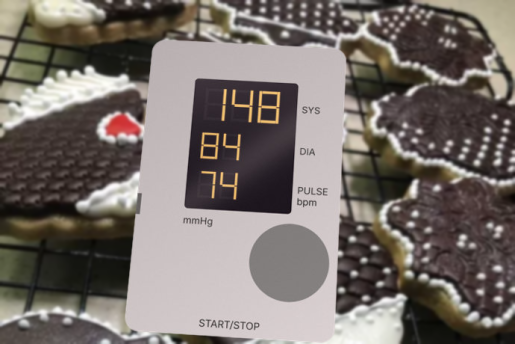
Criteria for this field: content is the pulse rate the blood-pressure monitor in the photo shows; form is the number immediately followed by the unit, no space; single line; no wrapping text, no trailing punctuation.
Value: 74bpm
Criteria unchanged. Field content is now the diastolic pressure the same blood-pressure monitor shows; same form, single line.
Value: 84mmHg
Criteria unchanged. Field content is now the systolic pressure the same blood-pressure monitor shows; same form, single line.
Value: 148mmHg
